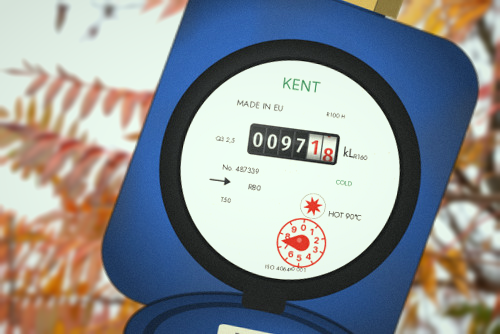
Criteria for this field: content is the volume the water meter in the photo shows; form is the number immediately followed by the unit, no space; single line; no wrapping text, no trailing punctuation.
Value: 97.177kL
